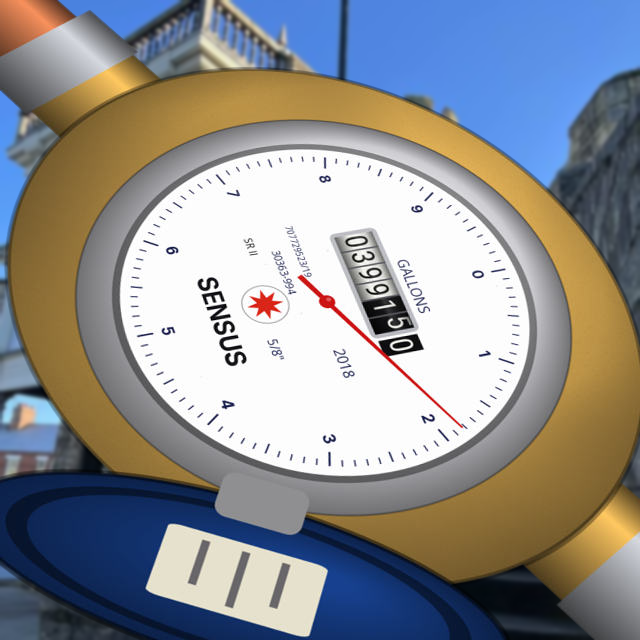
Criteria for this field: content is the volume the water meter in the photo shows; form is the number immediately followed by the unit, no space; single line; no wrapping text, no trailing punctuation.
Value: 399151.8gal
